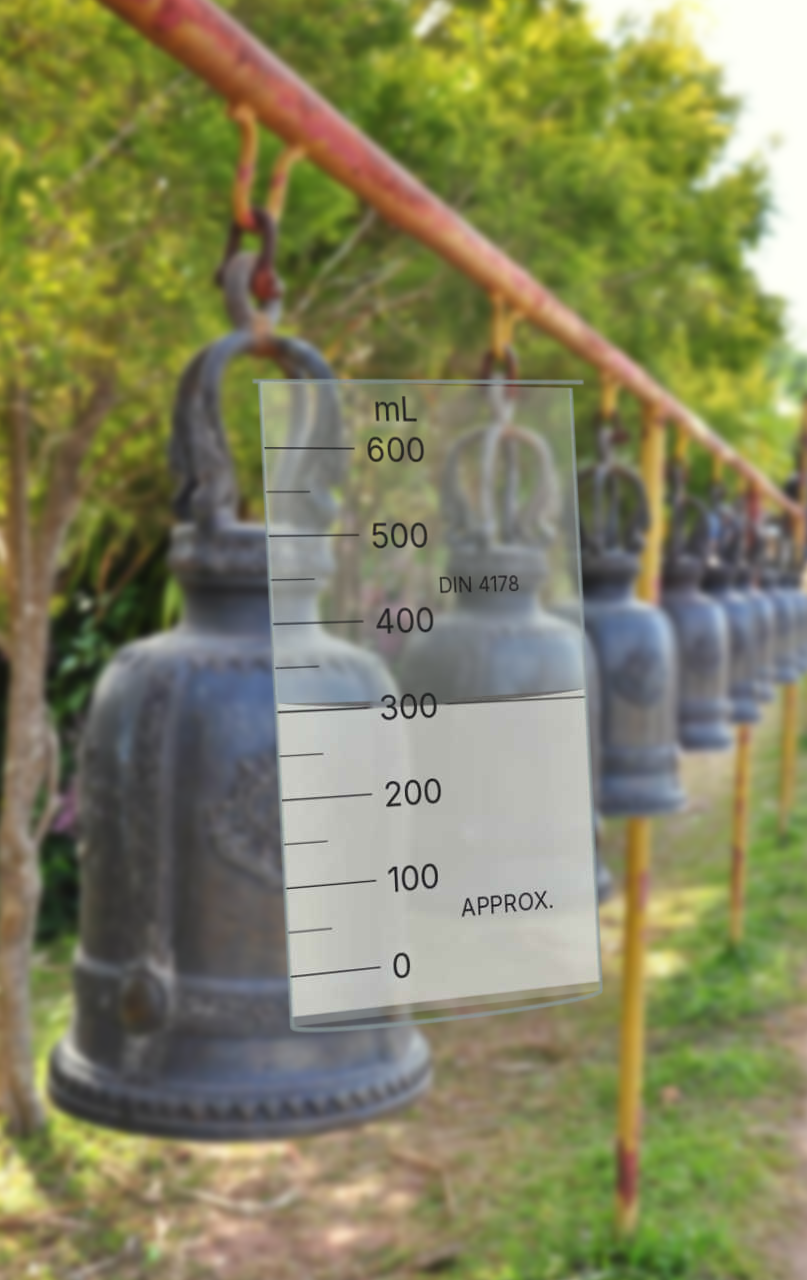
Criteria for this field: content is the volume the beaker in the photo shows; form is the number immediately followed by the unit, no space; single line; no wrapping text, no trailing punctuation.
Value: 300mL
